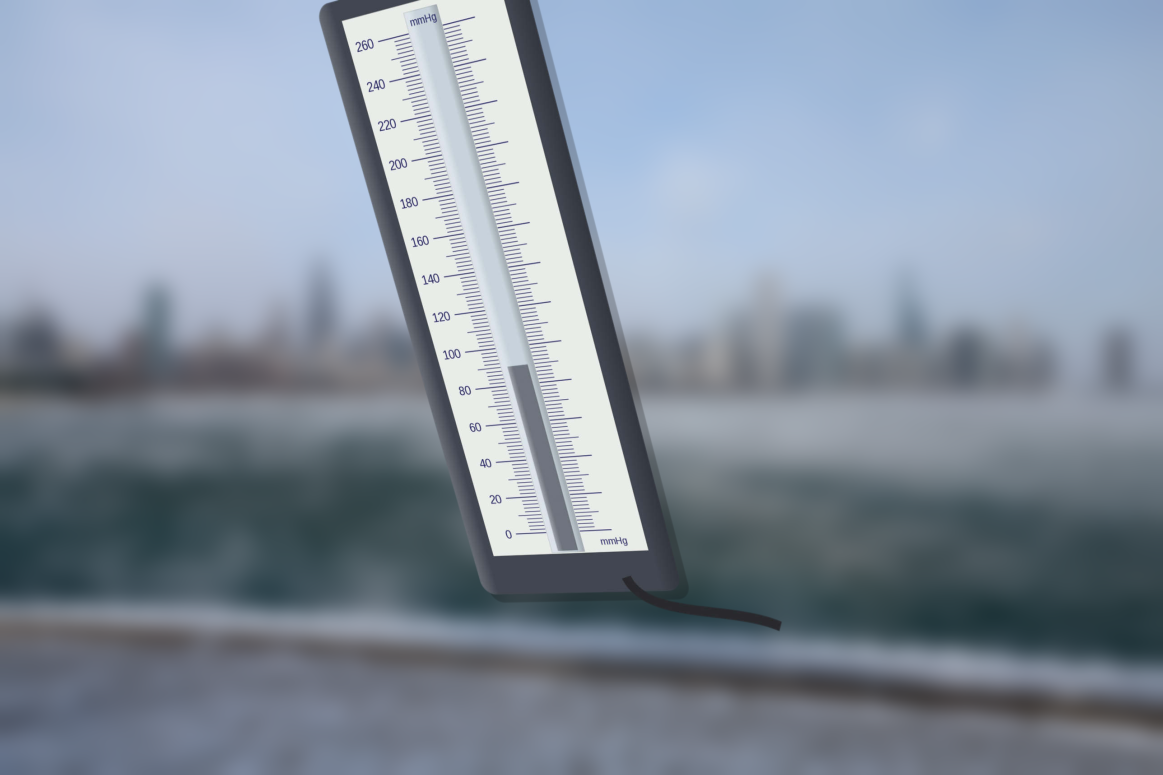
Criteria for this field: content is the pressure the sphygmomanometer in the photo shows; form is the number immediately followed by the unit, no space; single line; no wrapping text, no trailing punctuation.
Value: 90mmHg
